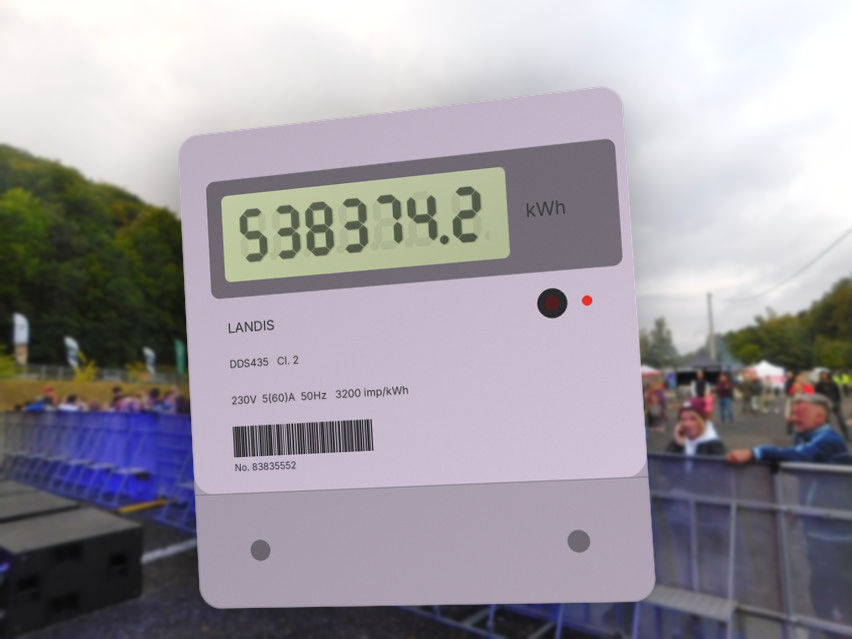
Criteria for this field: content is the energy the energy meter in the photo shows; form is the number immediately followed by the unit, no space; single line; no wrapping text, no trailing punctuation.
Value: 538374.2kWh
